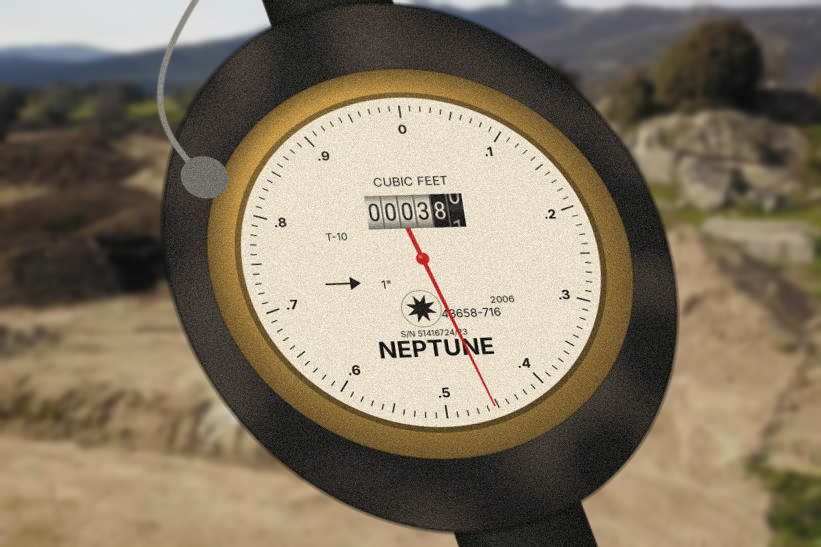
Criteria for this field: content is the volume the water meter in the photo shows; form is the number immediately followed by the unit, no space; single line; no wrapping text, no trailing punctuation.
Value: 380.45ft³
